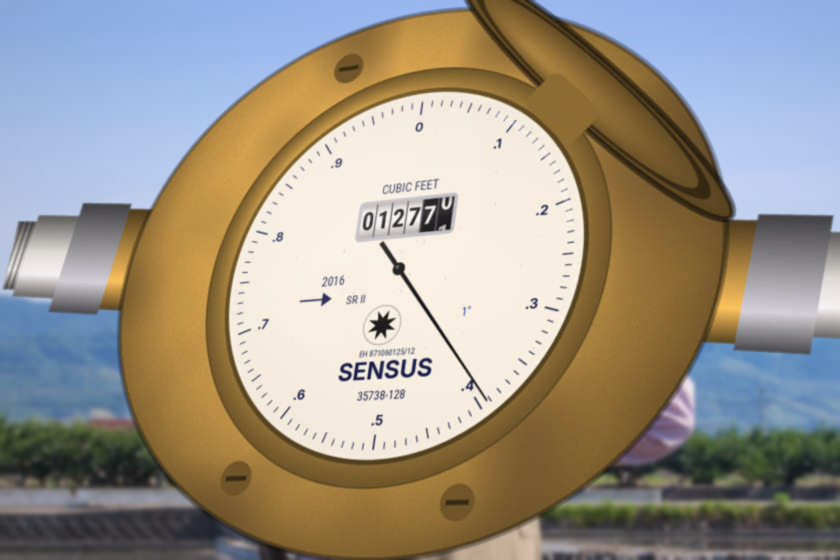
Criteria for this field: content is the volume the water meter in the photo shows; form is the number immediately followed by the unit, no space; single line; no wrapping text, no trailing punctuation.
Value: 12770.39ft³
